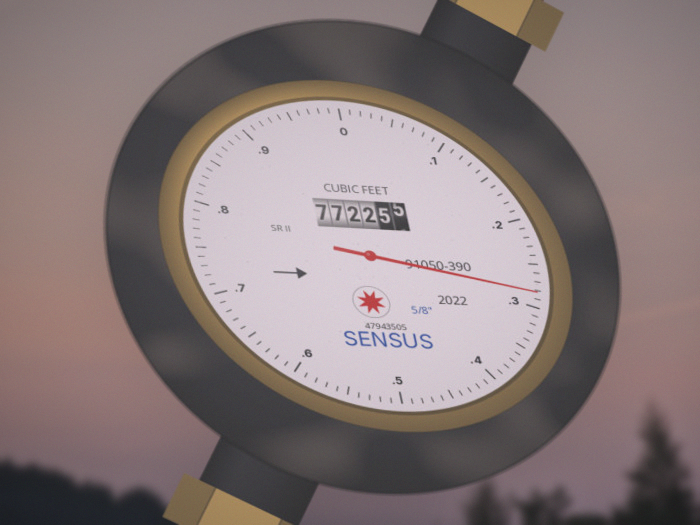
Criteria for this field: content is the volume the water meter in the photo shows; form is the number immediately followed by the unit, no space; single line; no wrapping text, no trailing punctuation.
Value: 772255.28ft³
